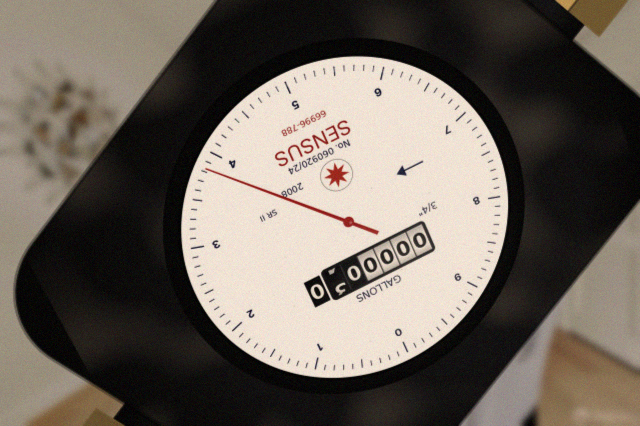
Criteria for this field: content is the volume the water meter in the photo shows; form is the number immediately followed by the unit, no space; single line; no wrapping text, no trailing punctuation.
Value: 33.8gal
